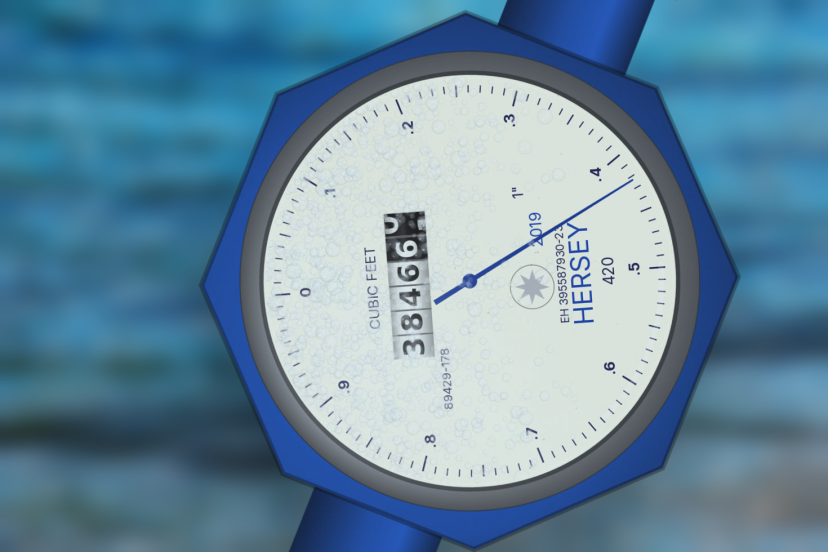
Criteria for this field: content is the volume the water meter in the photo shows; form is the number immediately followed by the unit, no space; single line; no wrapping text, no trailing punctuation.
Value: 384660.42ft³
